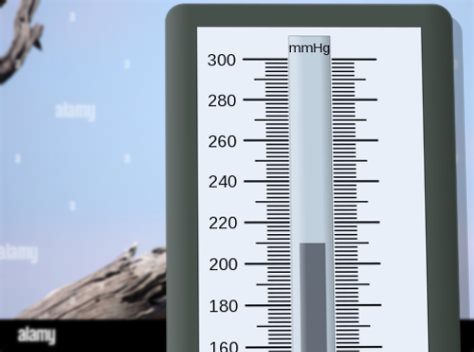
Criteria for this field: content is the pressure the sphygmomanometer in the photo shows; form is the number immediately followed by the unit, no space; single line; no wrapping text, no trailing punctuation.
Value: 210mmHg
